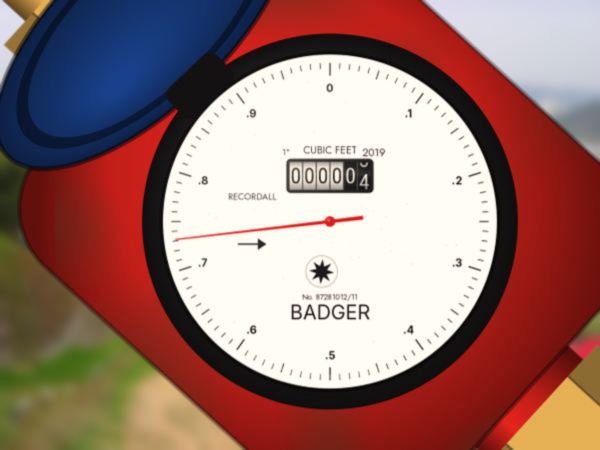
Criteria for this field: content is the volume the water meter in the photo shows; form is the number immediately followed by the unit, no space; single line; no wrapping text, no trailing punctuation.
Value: 3.73ft³
